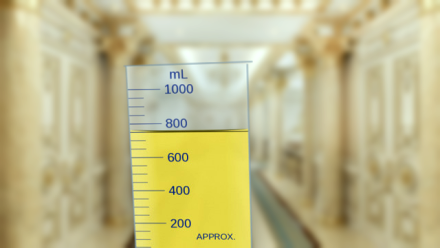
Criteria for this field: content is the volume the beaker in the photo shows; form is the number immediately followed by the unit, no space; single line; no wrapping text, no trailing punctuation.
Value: 750mL
